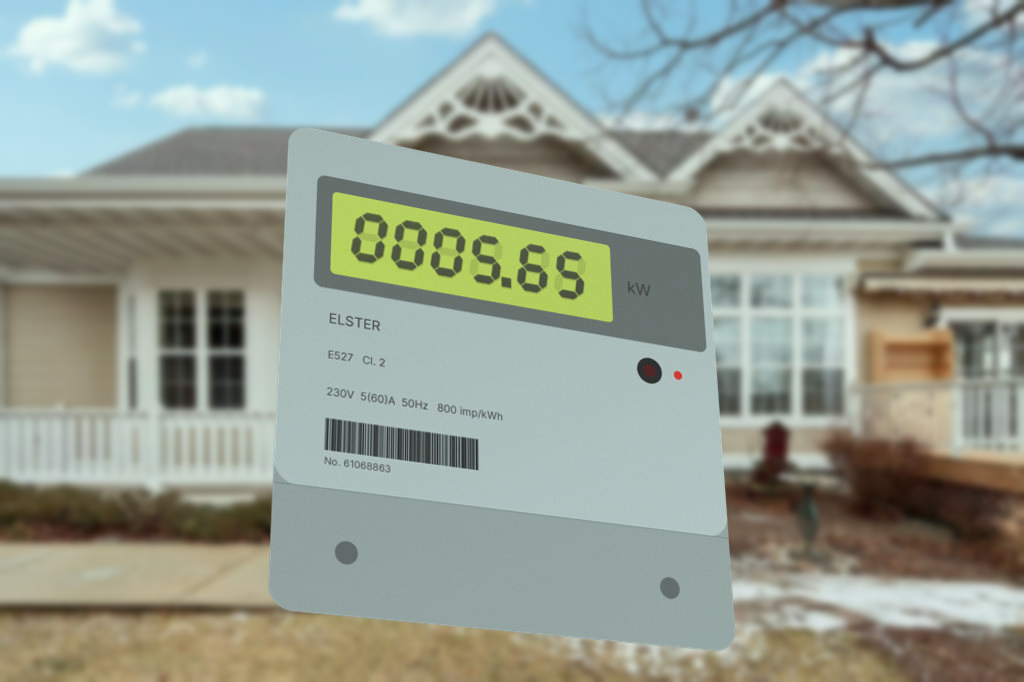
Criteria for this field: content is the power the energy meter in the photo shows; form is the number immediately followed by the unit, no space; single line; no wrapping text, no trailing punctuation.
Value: 5.65kW
